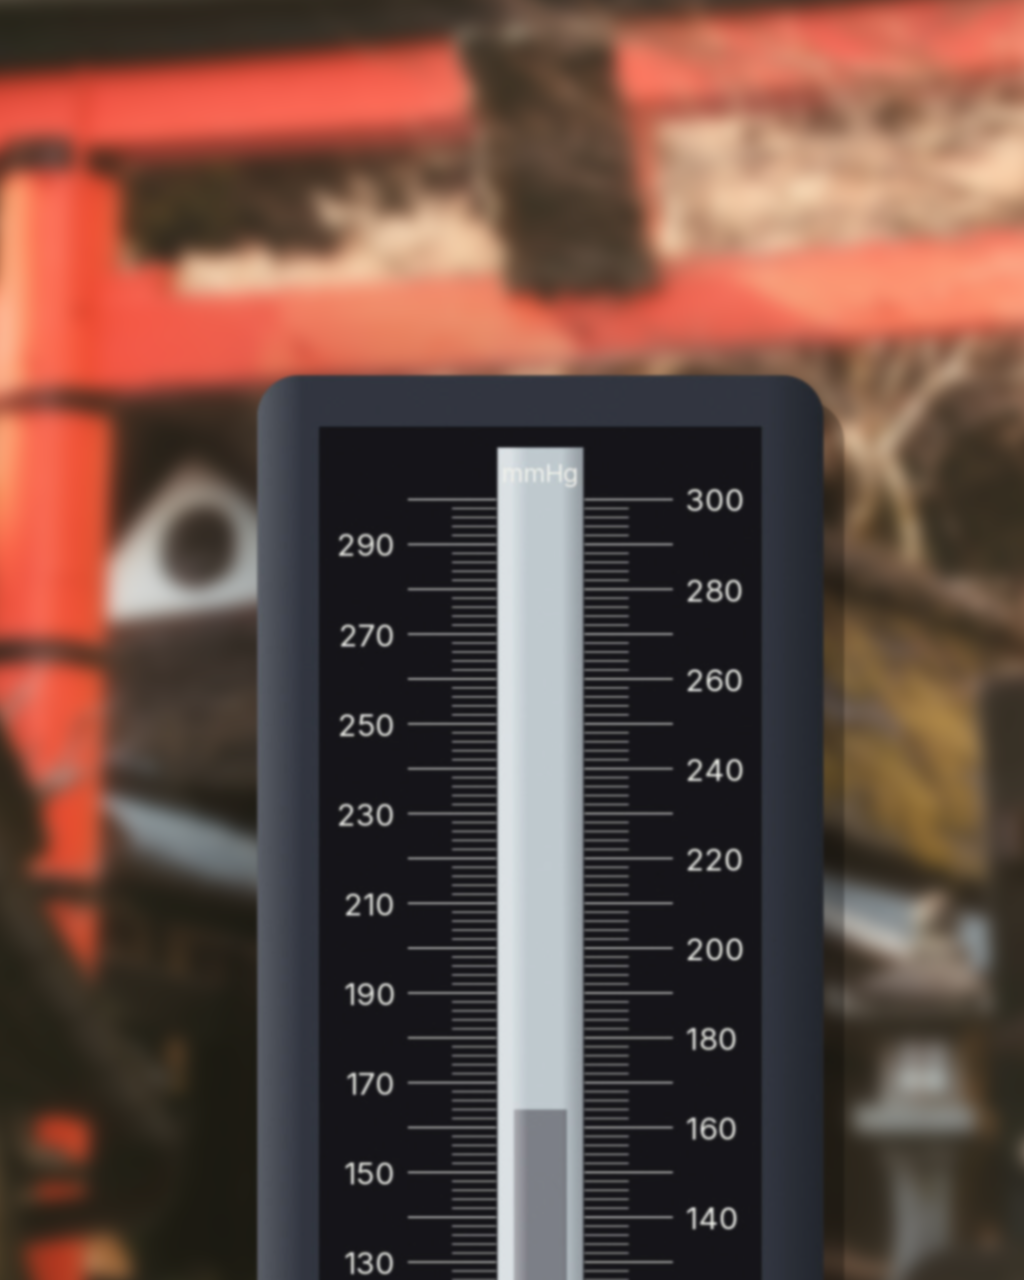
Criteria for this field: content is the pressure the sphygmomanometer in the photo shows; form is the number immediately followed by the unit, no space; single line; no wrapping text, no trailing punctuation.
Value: 164mmHg
